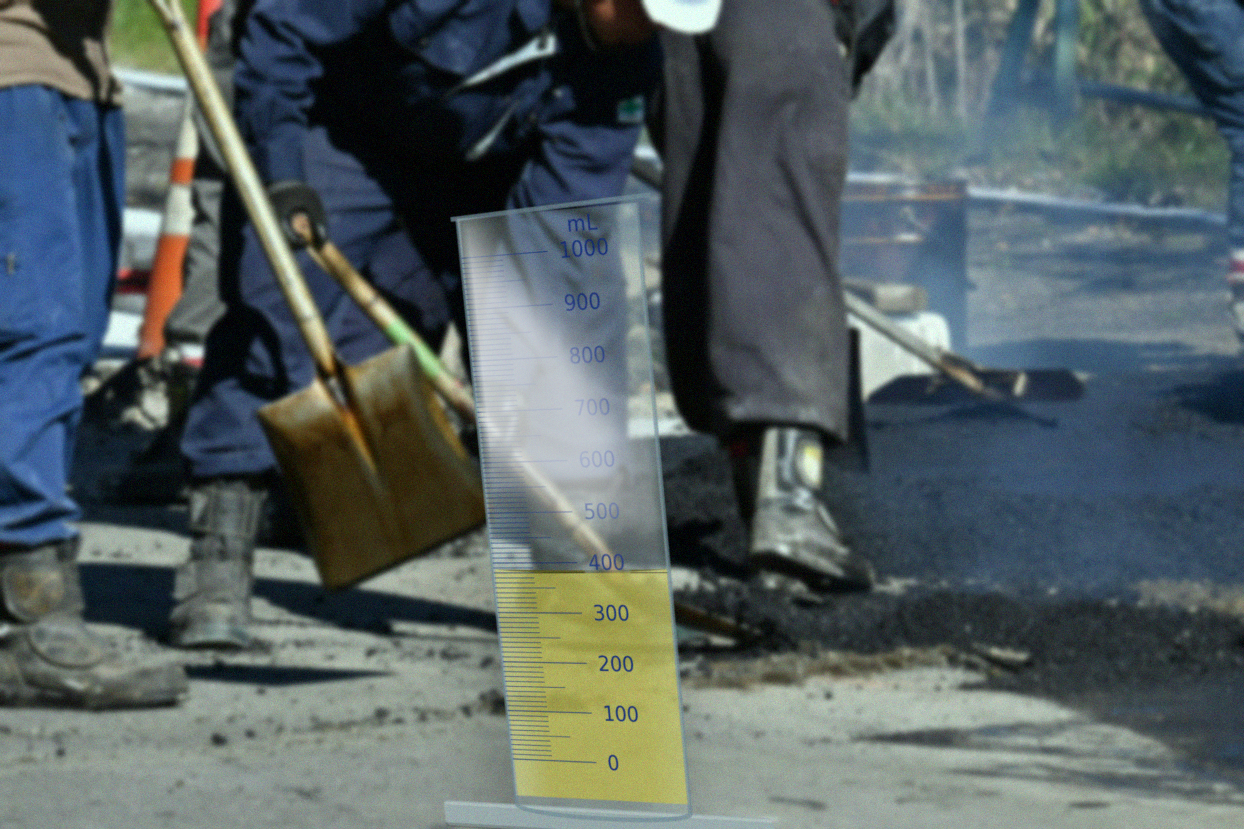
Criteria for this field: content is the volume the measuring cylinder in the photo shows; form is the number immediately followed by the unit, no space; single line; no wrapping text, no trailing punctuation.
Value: 380mL
